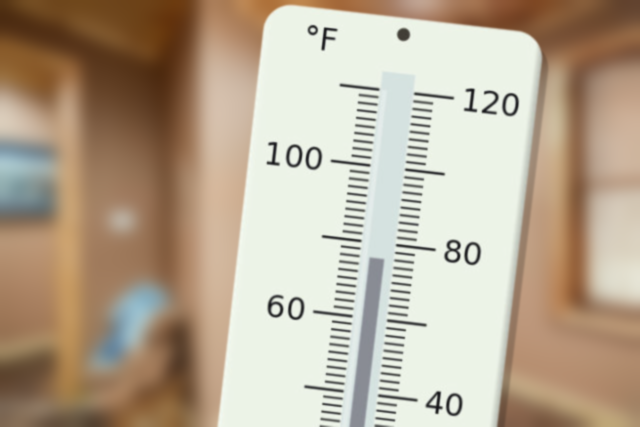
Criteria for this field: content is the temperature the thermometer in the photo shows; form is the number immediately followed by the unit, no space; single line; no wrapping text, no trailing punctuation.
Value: 76°F
